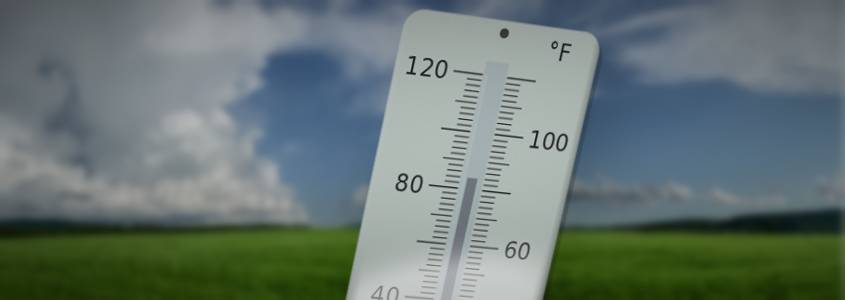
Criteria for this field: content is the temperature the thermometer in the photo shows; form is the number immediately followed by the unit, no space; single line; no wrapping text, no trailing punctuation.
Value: 84°F
